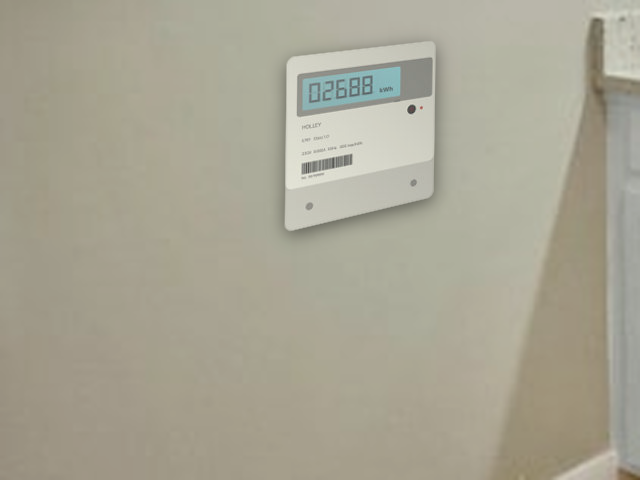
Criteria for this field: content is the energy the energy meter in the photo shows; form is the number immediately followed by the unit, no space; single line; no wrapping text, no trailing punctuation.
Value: 2688kWh
